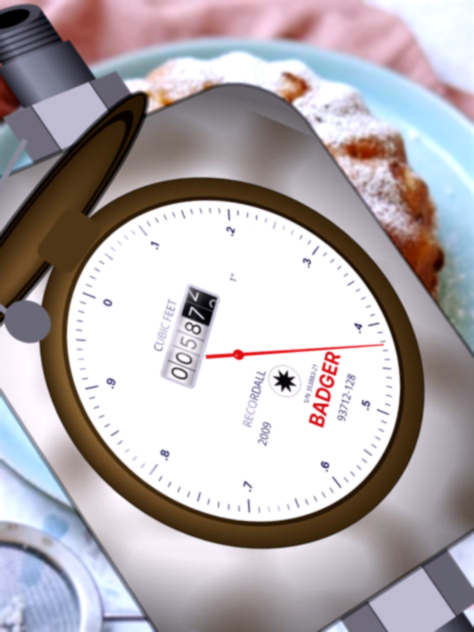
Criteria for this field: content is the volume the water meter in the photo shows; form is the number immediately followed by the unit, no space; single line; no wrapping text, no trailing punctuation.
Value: 5872.42ft³
